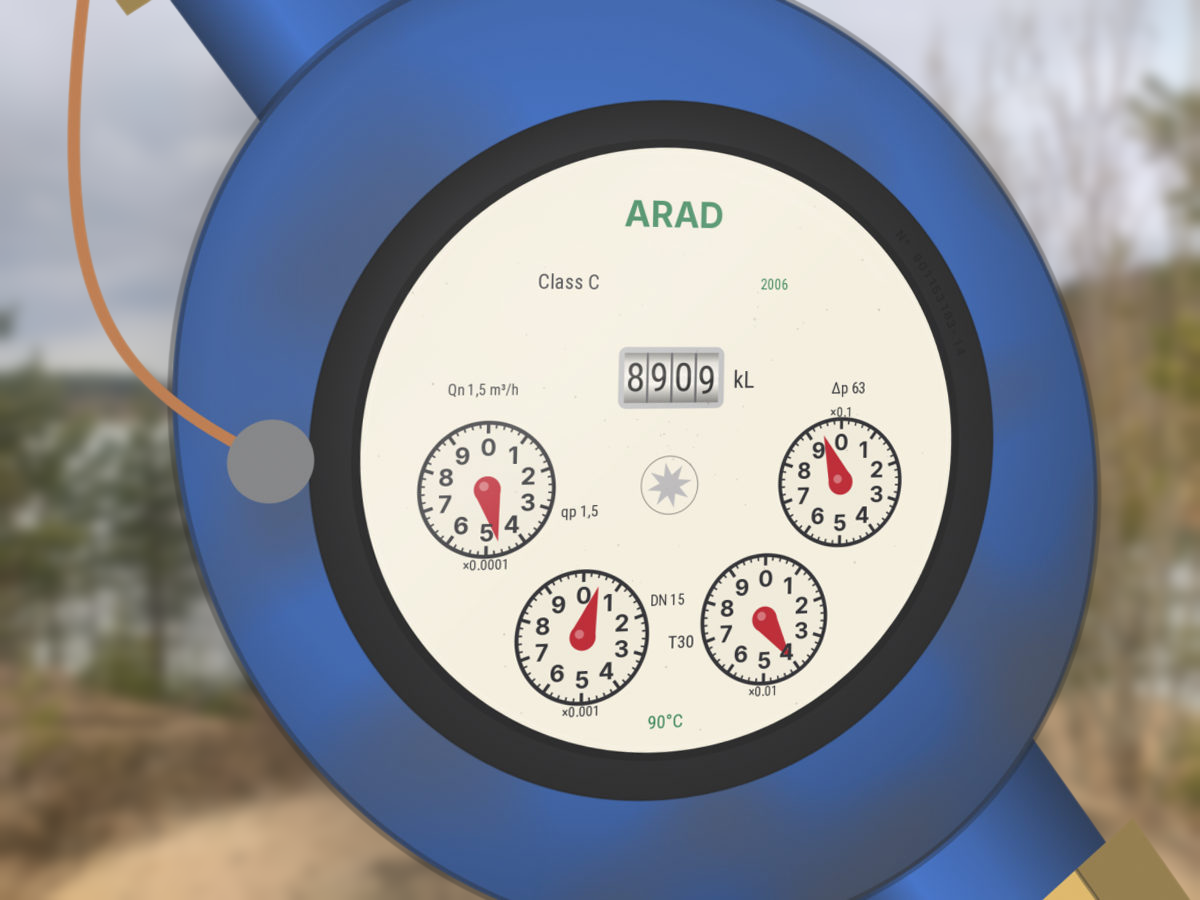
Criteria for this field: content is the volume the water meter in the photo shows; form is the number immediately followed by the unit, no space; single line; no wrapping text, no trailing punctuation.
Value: 8908.9404kL
